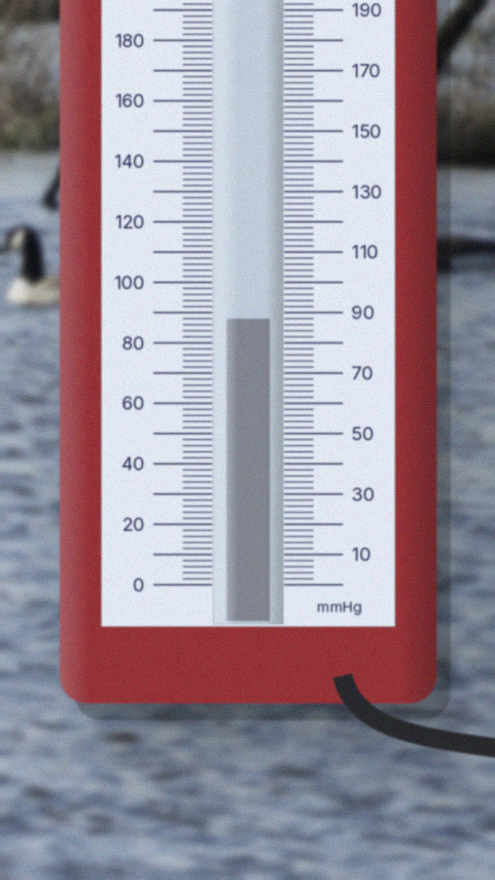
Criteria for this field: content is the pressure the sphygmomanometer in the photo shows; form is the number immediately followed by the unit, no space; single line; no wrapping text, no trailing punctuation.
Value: 88mmHg
